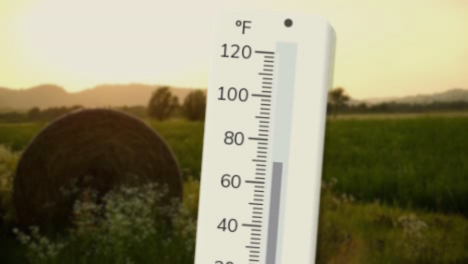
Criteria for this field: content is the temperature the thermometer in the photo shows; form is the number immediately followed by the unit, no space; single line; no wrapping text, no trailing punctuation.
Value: 70°F
